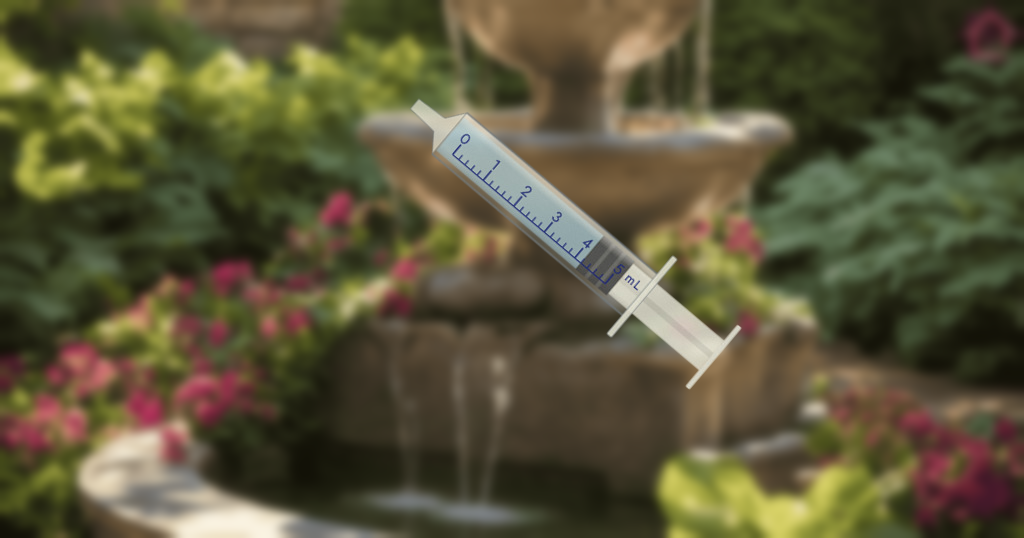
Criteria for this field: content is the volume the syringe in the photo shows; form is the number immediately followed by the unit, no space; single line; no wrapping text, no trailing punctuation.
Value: 4.2mL
